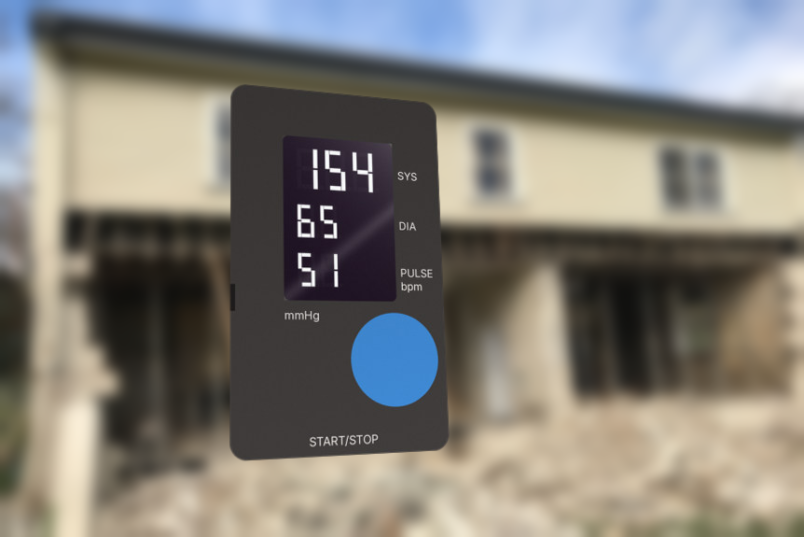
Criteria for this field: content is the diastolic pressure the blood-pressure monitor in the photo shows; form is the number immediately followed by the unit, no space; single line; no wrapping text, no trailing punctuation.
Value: 65mmHg
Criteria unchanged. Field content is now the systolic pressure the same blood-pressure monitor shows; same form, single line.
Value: 154mmHg
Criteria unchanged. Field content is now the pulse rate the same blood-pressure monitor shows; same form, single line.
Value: 51bpm
